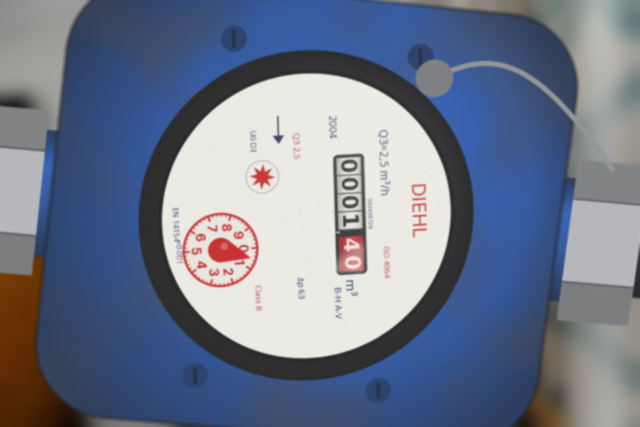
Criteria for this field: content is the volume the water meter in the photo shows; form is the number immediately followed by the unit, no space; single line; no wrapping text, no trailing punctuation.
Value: 1.400m³
